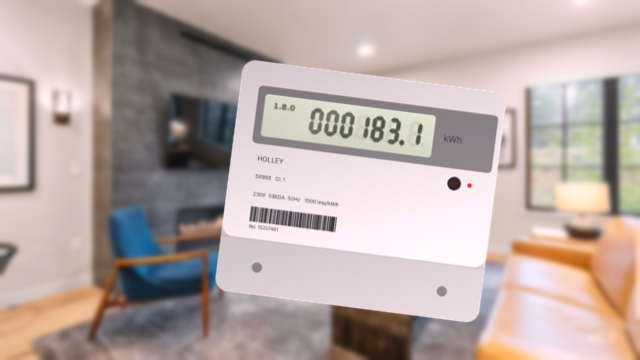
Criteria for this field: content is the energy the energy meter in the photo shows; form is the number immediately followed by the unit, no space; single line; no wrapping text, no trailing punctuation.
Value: 183.1kWh
